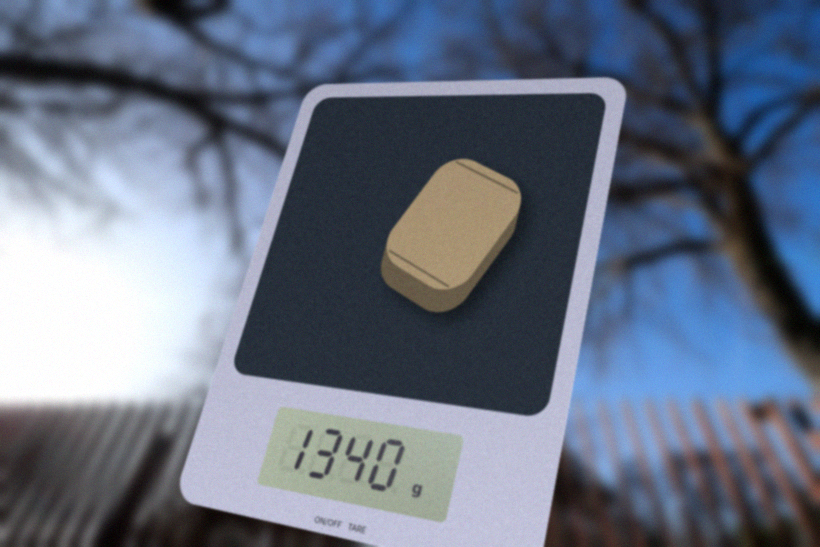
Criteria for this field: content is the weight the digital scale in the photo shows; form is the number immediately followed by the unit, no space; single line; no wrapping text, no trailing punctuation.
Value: 1340g
